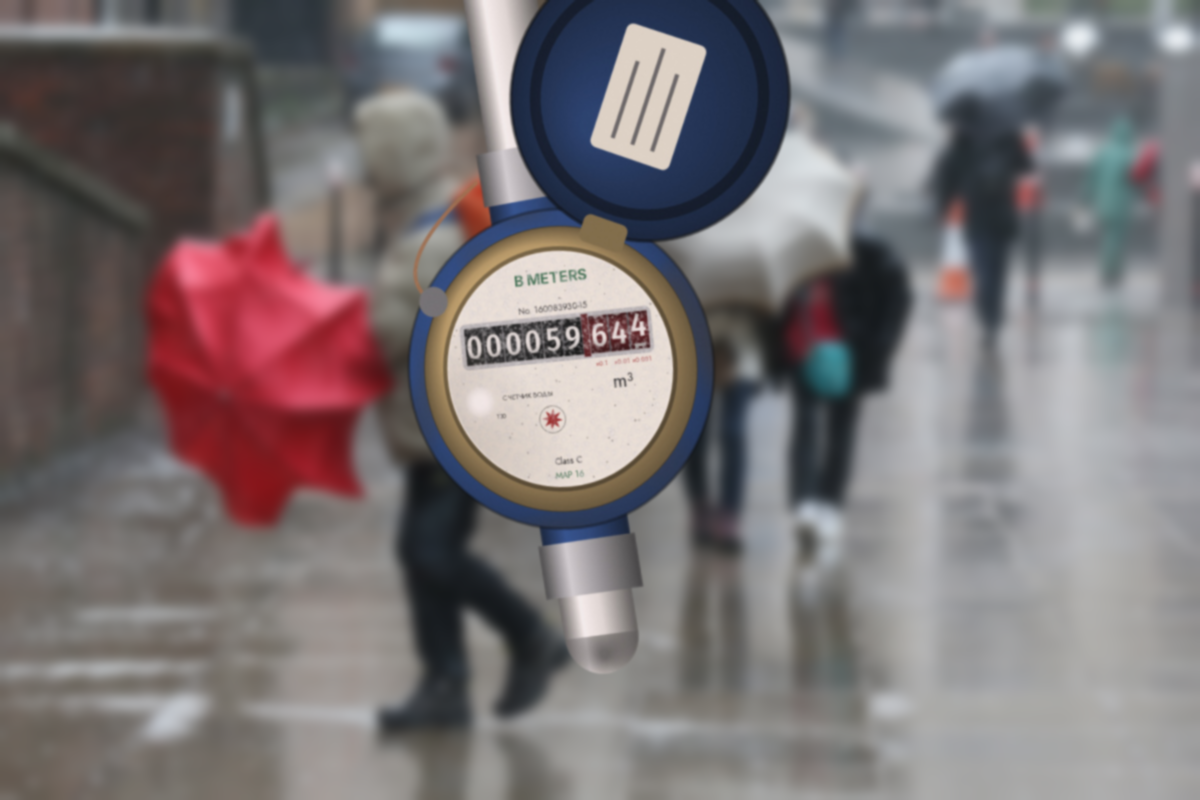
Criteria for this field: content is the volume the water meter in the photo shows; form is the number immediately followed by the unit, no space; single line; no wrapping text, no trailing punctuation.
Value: 59.644m³
